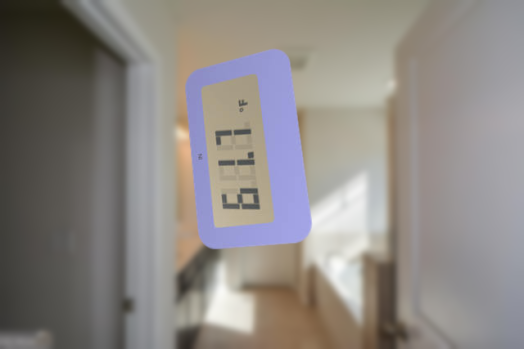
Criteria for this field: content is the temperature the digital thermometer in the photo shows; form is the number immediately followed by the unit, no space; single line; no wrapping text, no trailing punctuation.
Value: 61.7°F
